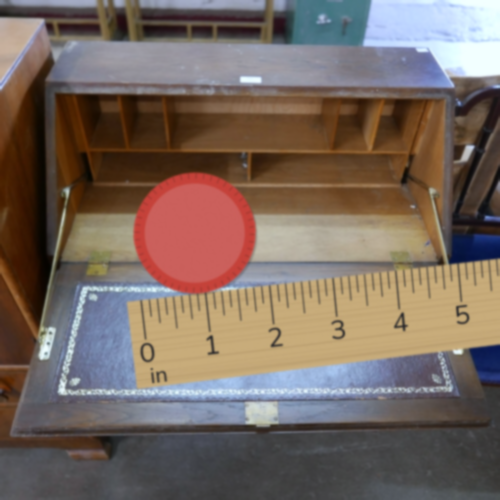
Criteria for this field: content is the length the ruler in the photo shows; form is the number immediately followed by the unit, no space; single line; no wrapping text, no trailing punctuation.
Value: 1.875in
